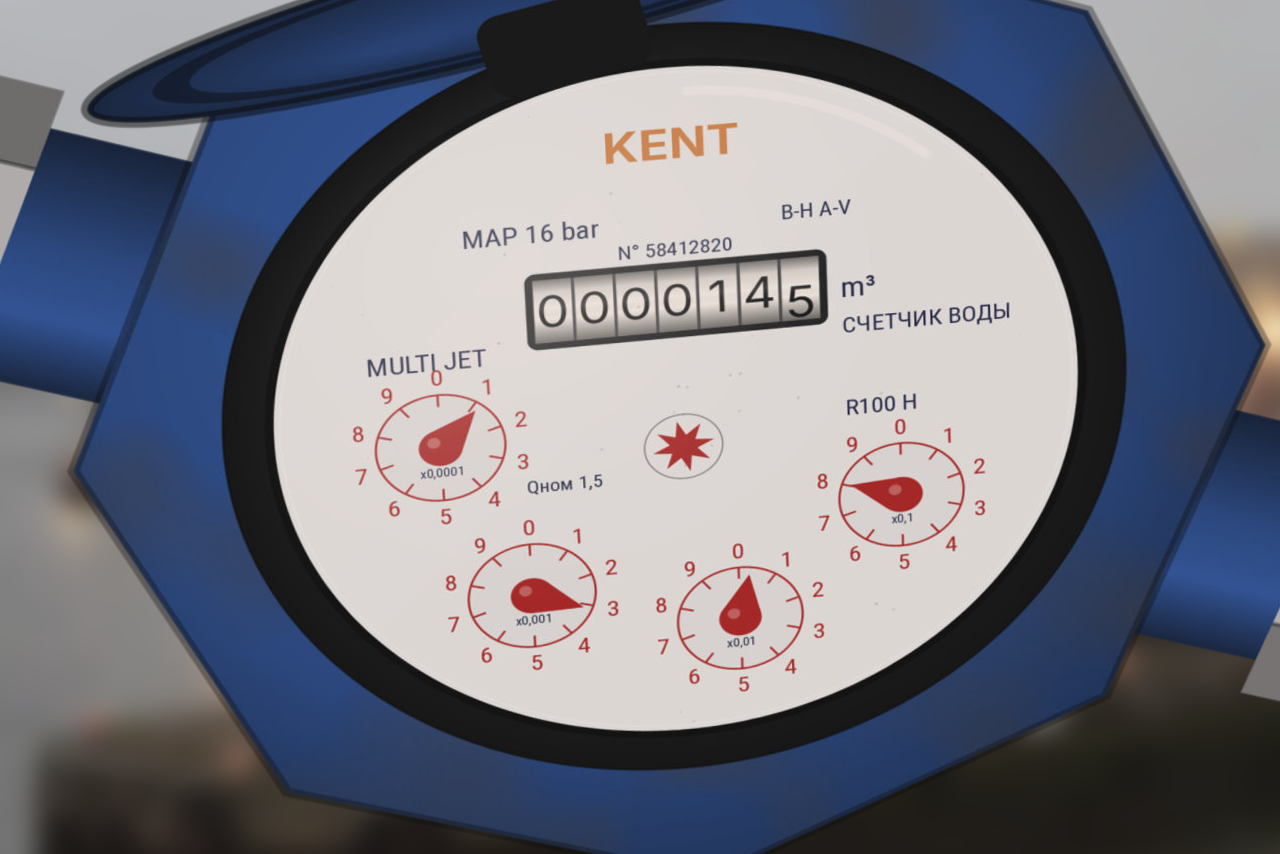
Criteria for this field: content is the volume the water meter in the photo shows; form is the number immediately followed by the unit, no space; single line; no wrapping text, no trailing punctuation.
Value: 144.8031m³
